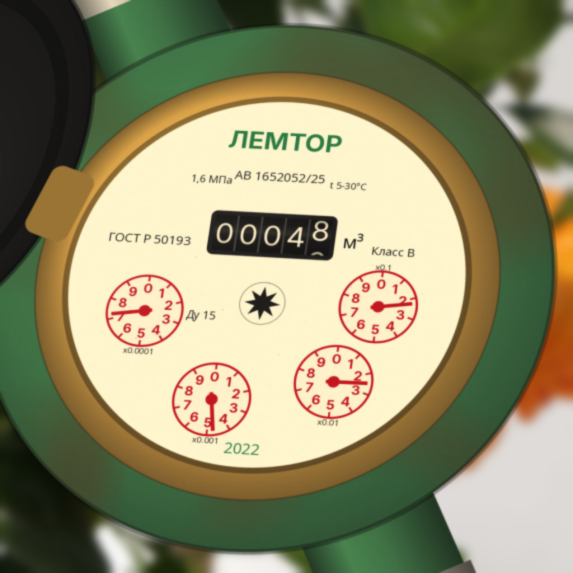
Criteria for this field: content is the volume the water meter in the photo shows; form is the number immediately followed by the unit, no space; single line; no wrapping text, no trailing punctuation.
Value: 48.2247m³
